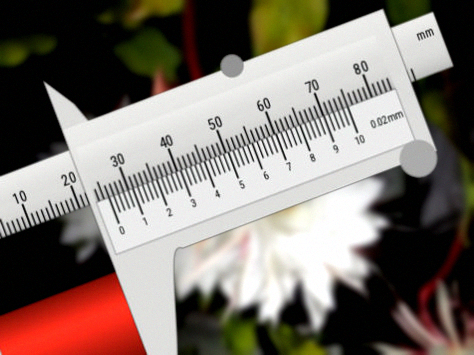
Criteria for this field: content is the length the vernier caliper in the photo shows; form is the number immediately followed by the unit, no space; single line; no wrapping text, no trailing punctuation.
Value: 26.0mm
